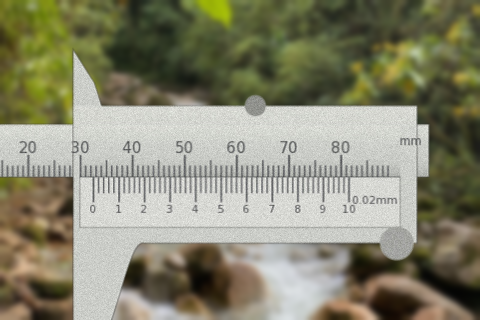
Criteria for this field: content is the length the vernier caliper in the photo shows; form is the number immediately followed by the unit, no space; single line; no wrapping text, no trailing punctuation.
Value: 32.5mm
